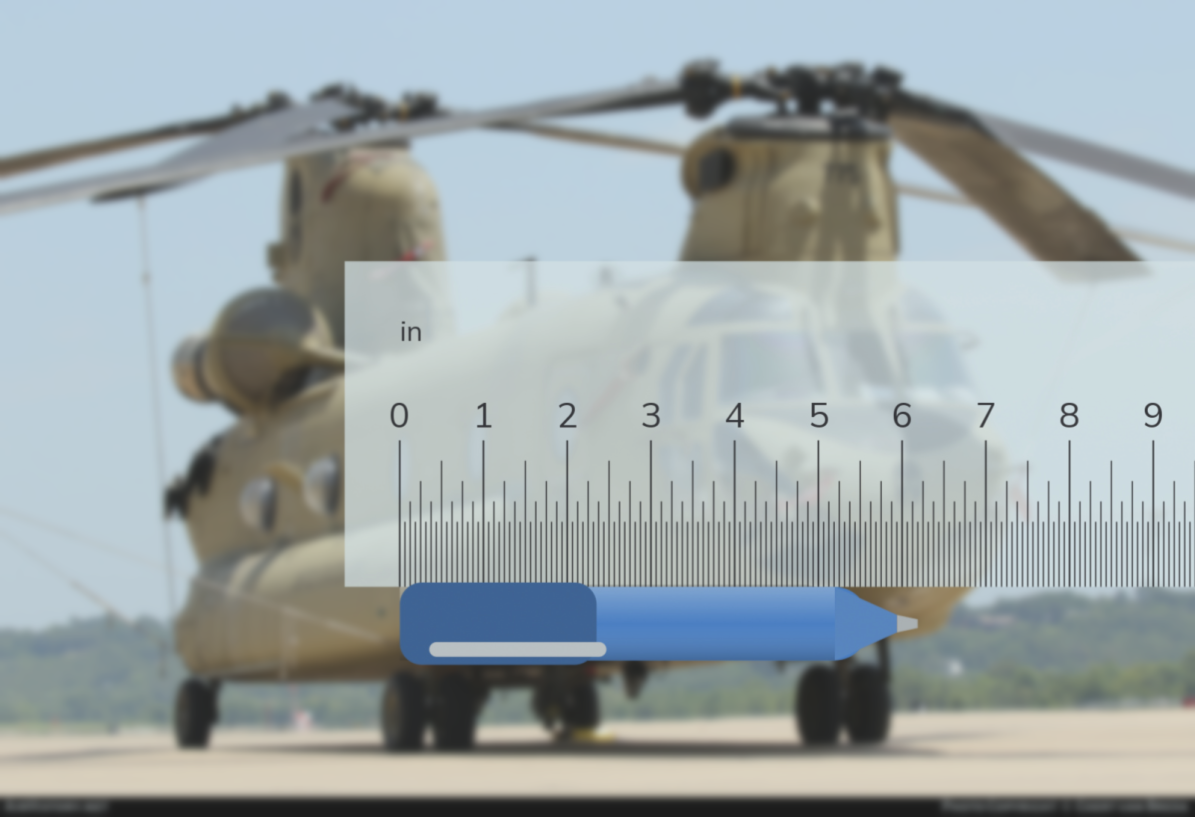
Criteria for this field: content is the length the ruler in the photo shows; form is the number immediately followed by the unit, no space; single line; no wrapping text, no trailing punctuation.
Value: 6.1875in
